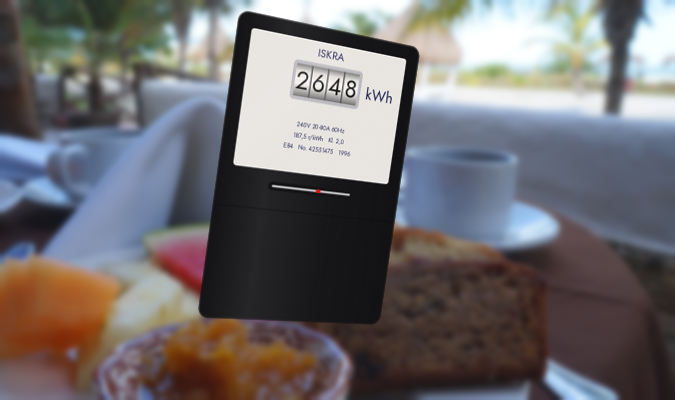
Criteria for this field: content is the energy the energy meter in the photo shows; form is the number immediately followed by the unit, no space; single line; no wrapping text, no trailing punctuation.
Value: 2648kWh
